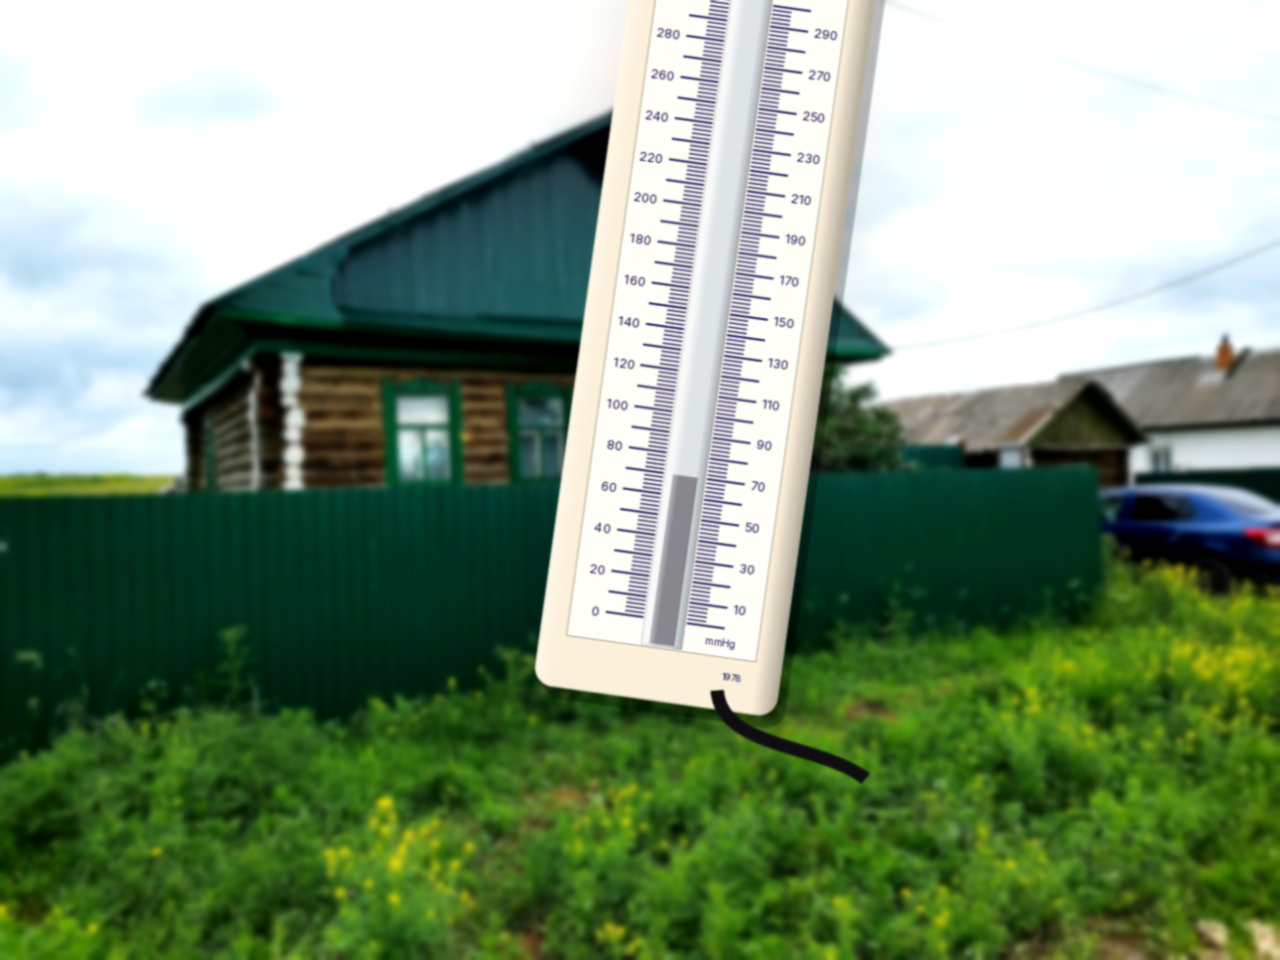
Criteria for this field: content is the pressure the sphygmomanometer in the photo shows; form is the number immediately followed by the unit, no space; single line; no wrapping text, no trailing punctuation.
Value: 70mmHg
